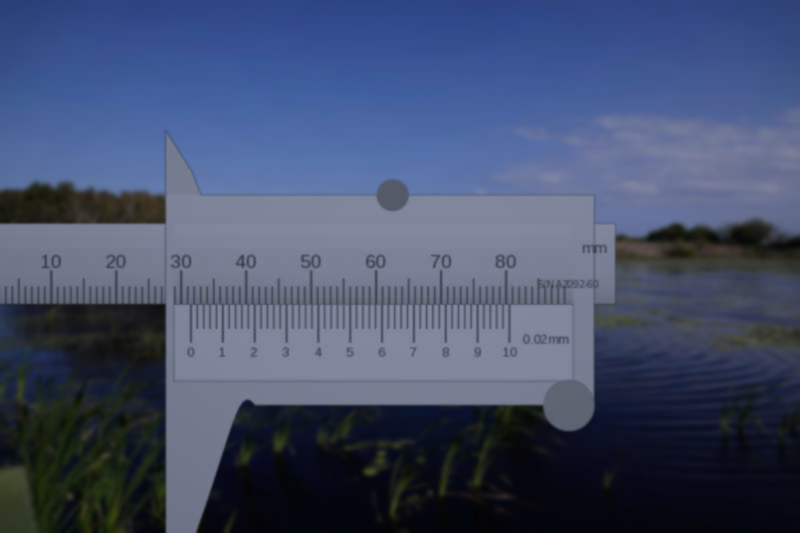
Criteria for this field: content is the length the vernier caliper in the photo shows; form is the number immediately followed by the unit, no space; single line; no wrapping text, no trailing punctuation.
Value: 31.5mm
